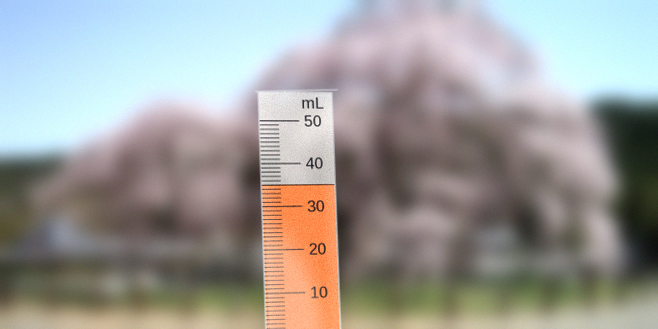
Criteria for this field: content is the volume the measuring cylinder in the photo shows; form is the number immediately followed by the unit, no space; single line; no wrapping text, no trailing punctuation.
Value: 35mL
